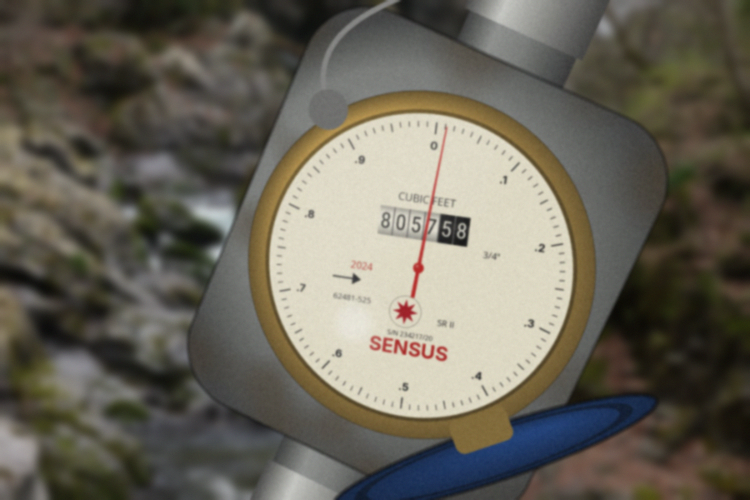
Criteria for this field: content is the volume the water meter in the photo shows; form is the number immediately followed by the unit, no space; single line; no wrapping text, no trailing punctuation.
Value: 805758.01ft³
